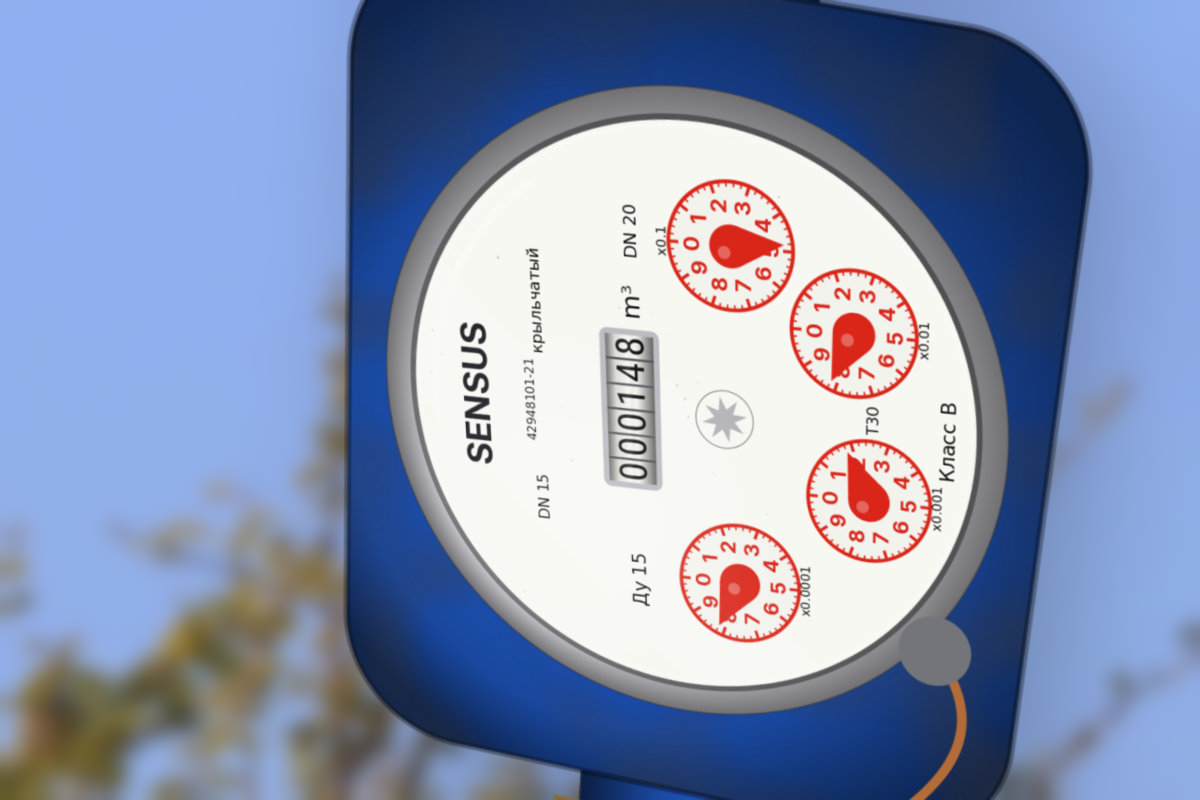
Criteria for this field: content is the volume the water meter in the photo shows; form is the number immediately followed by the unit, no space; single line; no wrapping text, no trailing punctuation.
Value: 148.4818m³
